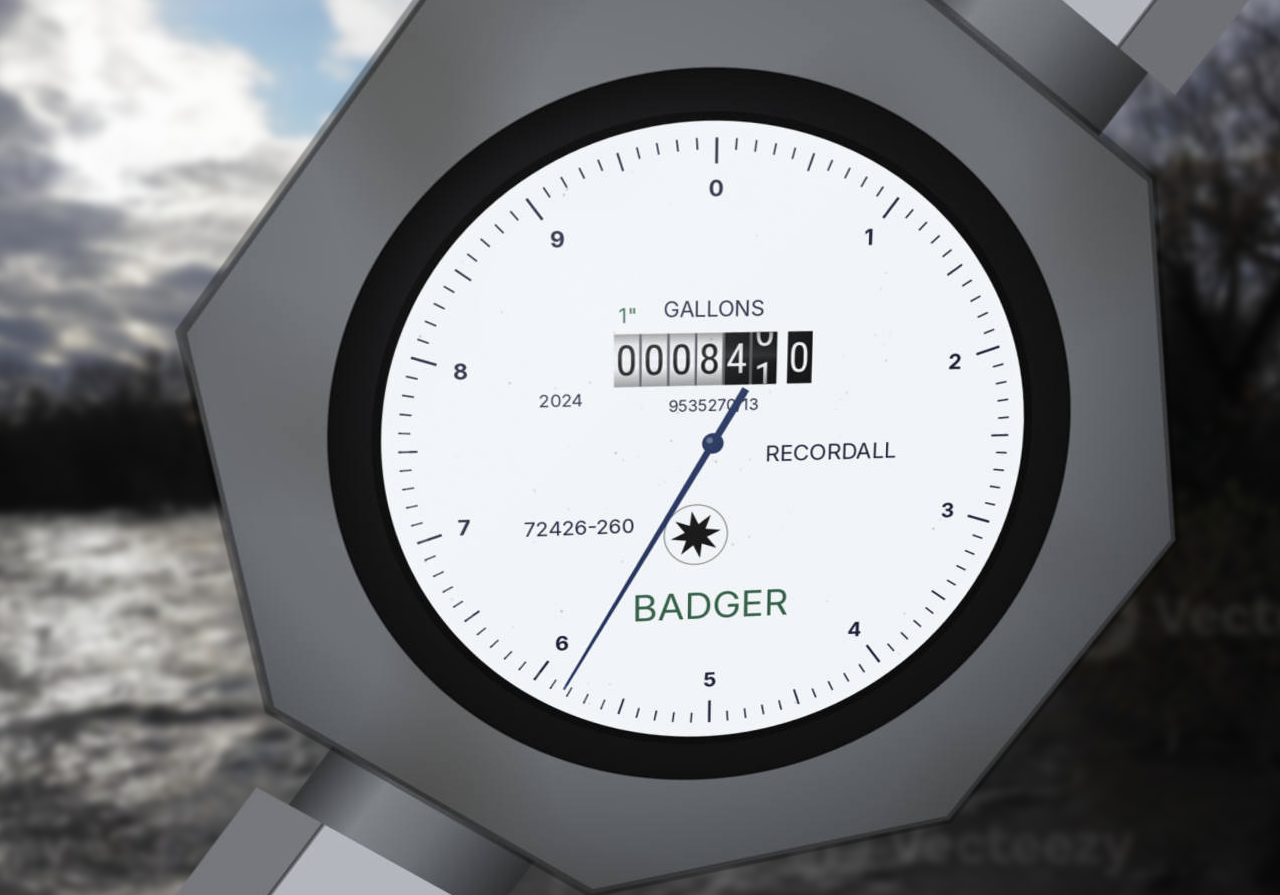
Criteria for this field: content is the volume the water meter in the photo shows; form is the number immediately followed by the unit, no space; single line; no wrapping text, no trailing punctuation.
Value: 8405.8gal
